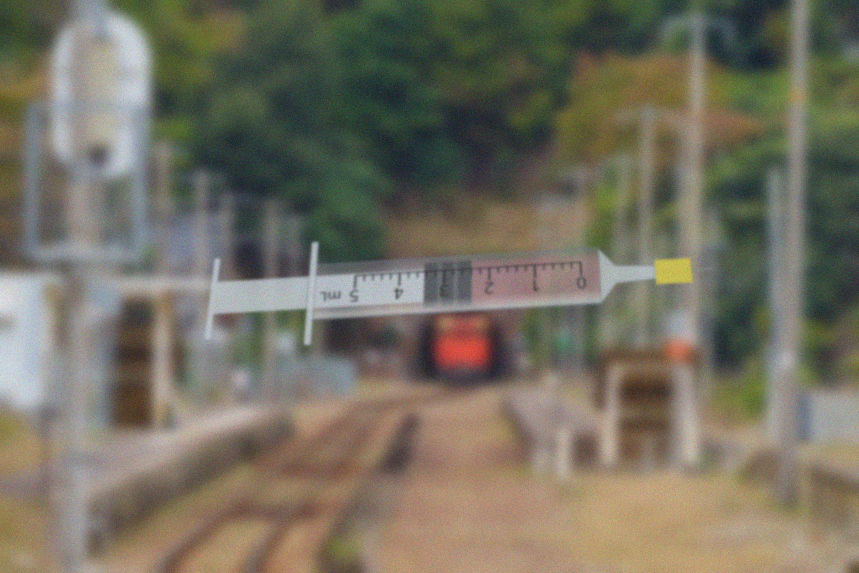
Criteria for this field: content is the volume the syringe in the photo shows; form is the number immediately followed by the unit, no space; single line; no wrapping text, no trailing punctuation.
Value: 2.4mL
